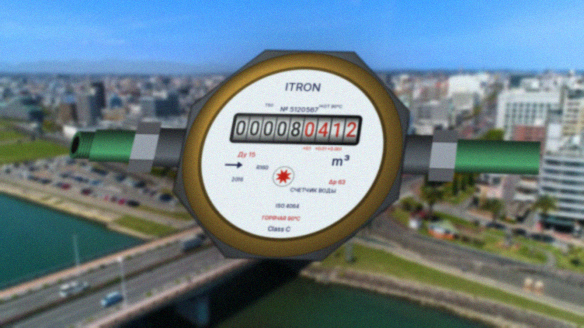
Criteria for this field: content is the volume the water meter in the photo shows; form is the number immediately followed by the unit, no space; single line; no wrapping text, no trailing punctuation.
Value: 8.0412m³
